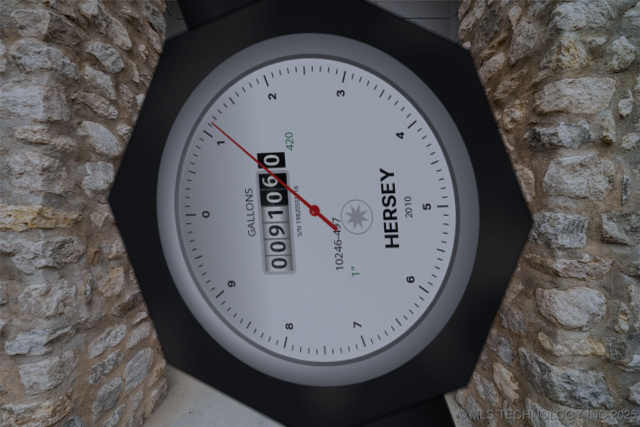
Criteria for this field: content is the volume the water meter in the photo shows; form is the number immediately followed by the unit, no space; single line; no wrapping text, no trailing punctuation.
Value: 91061.1gal
